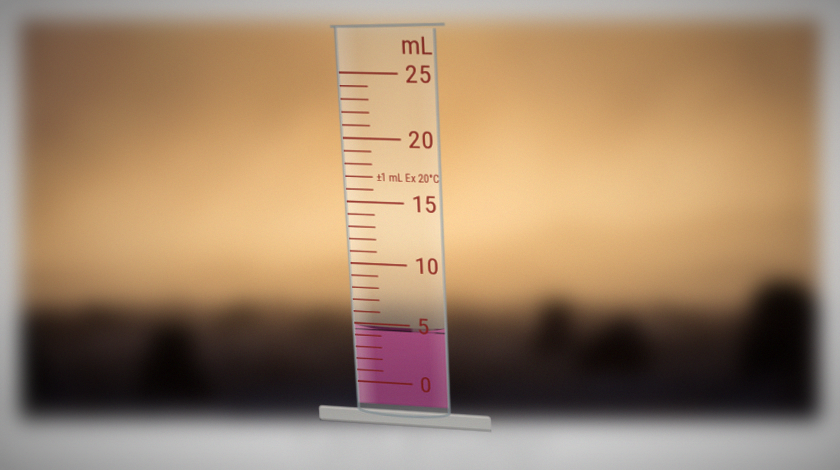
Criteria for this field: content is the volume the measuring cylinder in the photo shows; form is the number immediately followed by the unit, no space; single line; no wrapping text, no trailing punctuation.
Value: 4.5mL
